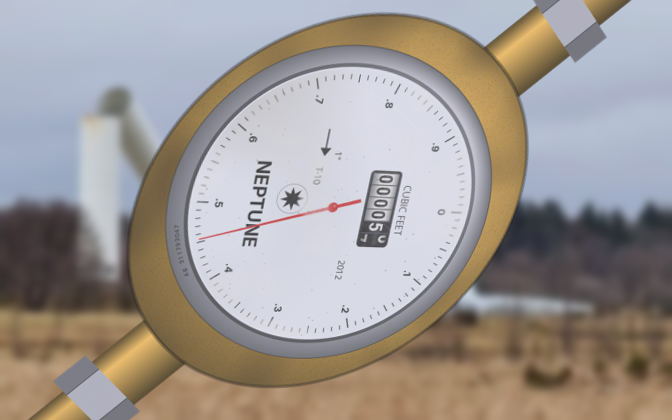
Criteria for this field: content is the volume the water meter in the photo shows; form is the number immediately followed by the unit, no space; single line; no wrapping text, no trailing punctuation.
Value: 56.45ft³
